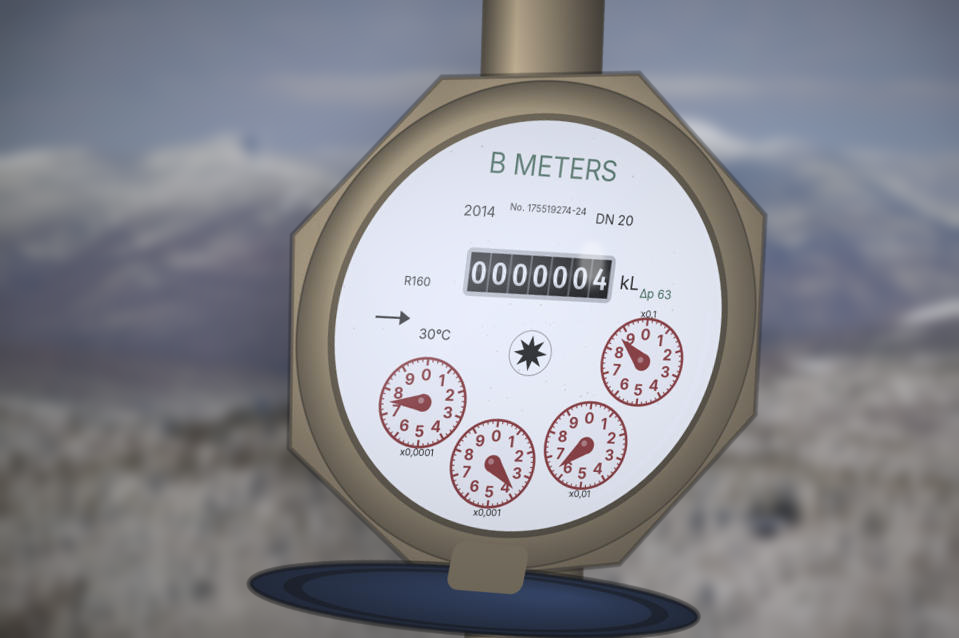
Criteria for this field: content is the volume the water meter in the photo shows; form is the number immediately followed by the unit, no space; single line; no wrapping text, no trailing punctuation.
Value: 4.8637kL
